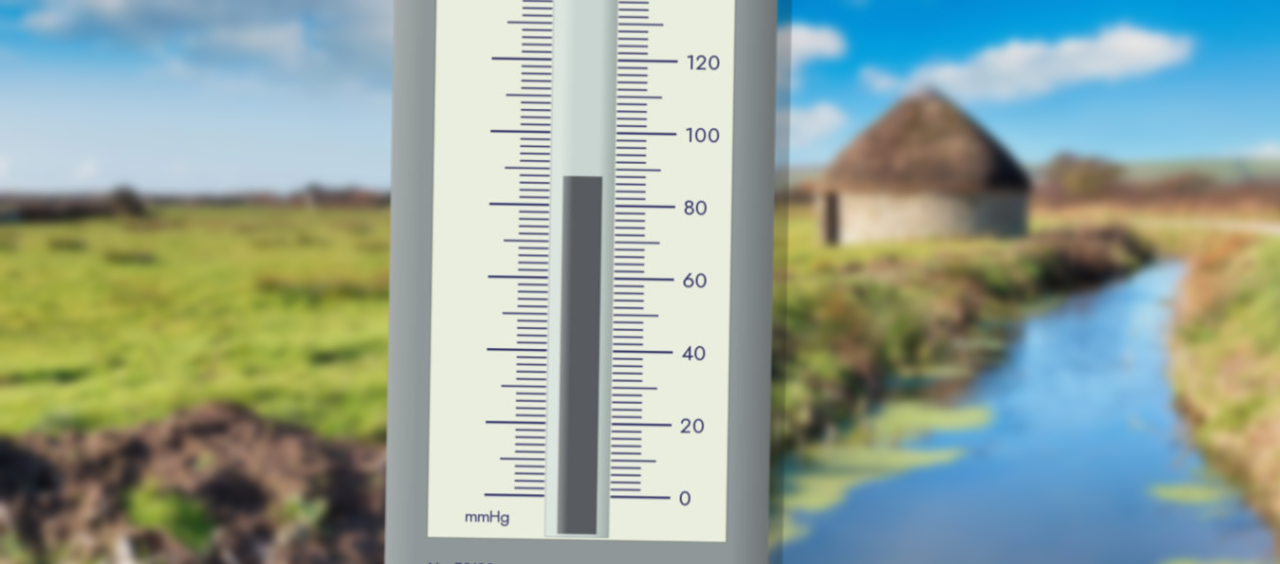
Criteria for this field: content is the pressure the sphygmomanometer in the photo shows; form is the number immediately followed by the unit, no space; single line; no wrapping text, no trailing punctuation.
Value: 88mmHg
